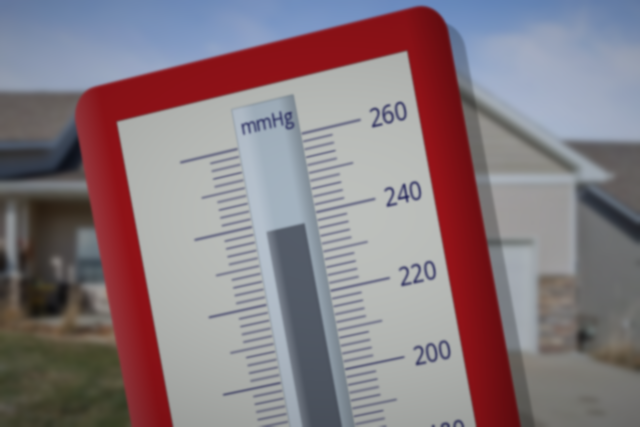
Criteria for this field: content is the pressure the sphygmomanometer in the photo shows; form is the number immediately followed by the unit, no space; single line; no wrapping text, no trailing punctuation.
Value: 238mmHg
